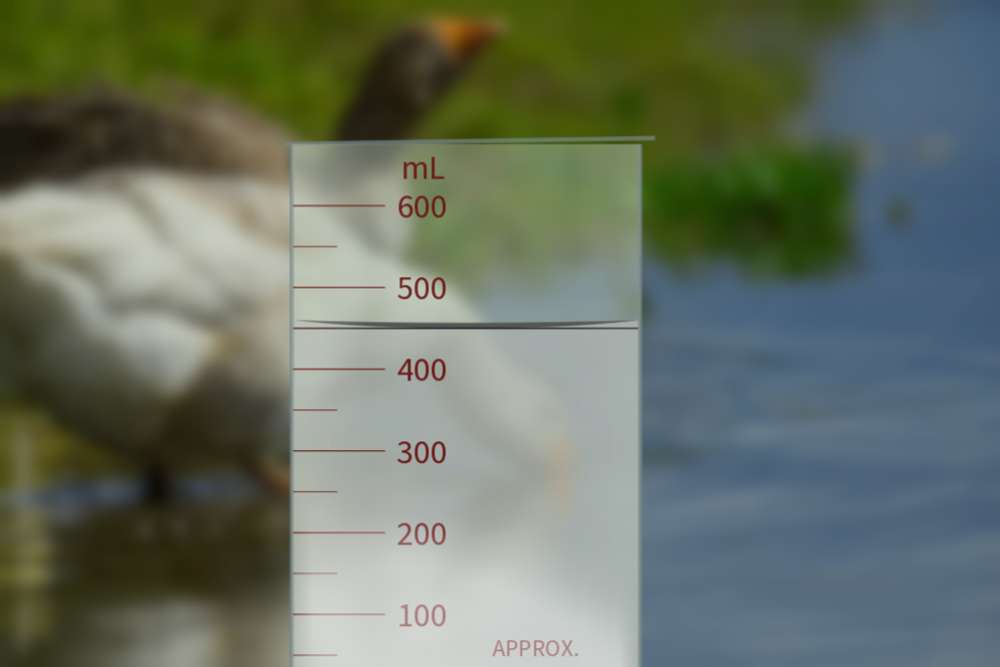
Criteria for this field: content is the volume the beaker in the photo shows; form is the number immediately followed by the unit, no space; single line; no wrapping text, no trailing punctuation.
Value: 450mL
